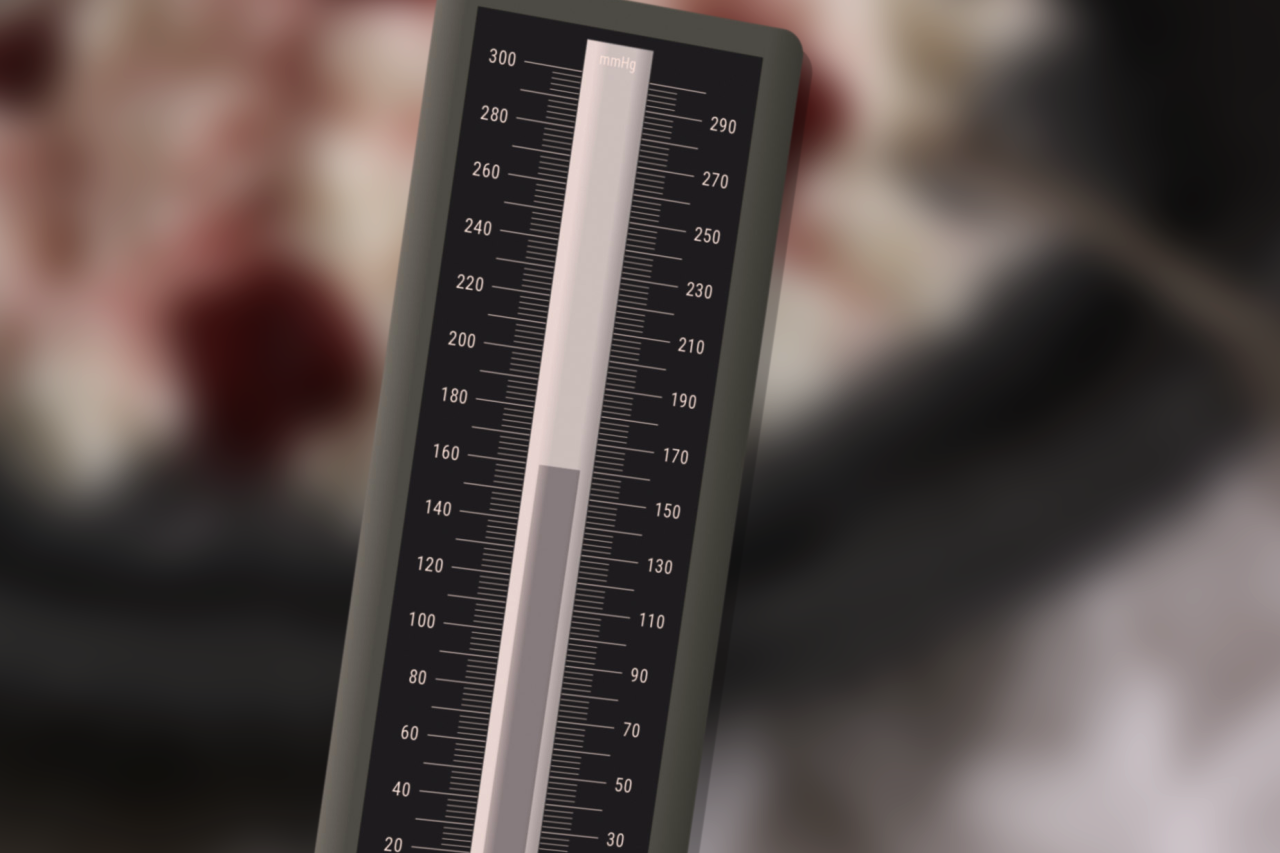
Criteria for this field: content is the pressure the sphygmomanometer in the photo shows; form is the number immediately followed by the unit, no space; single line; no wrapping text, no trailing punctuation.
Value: 160mmHg
